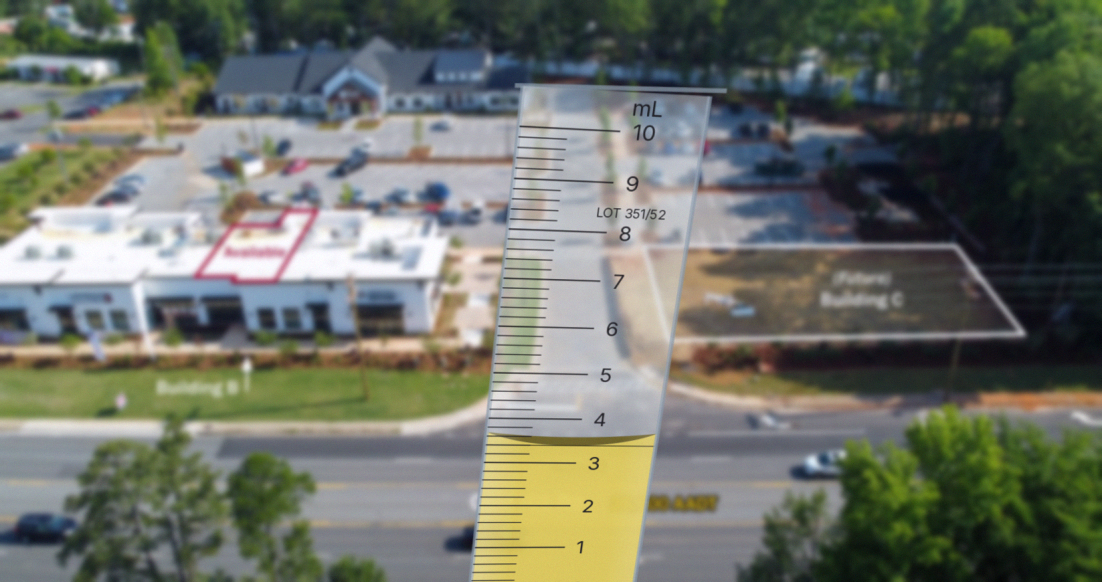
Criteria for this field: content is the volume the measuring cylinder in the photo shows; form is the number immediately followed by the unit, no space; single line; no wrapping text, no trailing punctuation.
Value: 3.4mL
